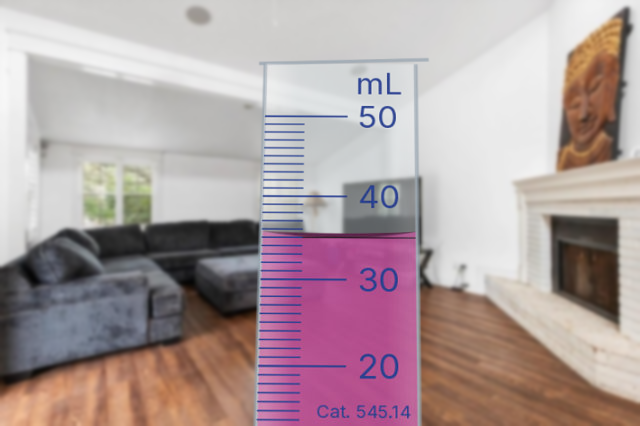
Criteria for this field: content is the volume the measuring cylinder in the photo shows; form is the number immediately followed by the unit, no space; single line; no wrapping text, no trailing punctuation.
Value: 35mL
